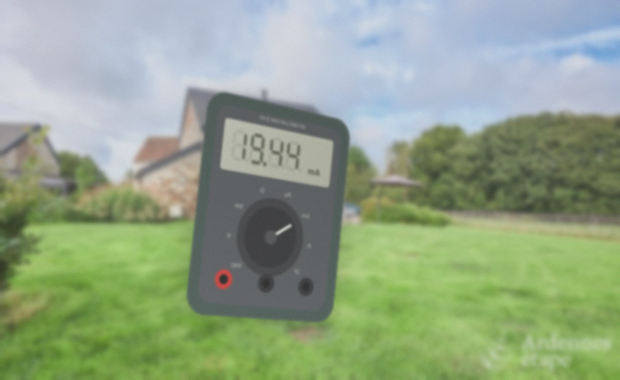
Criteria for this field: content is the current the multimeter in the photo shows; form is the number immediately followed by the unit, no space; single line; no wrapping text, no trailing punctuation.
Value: 19.44mA
